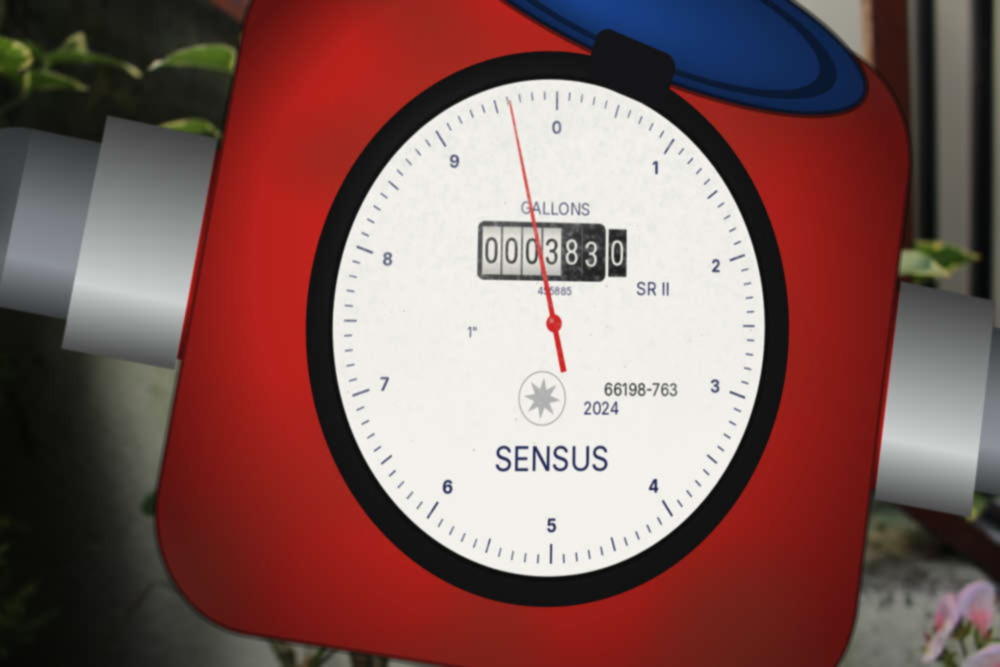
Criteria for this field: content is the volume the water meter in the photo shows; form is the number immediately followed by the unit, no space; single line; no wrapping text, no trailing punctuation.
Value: 3829.6gal
